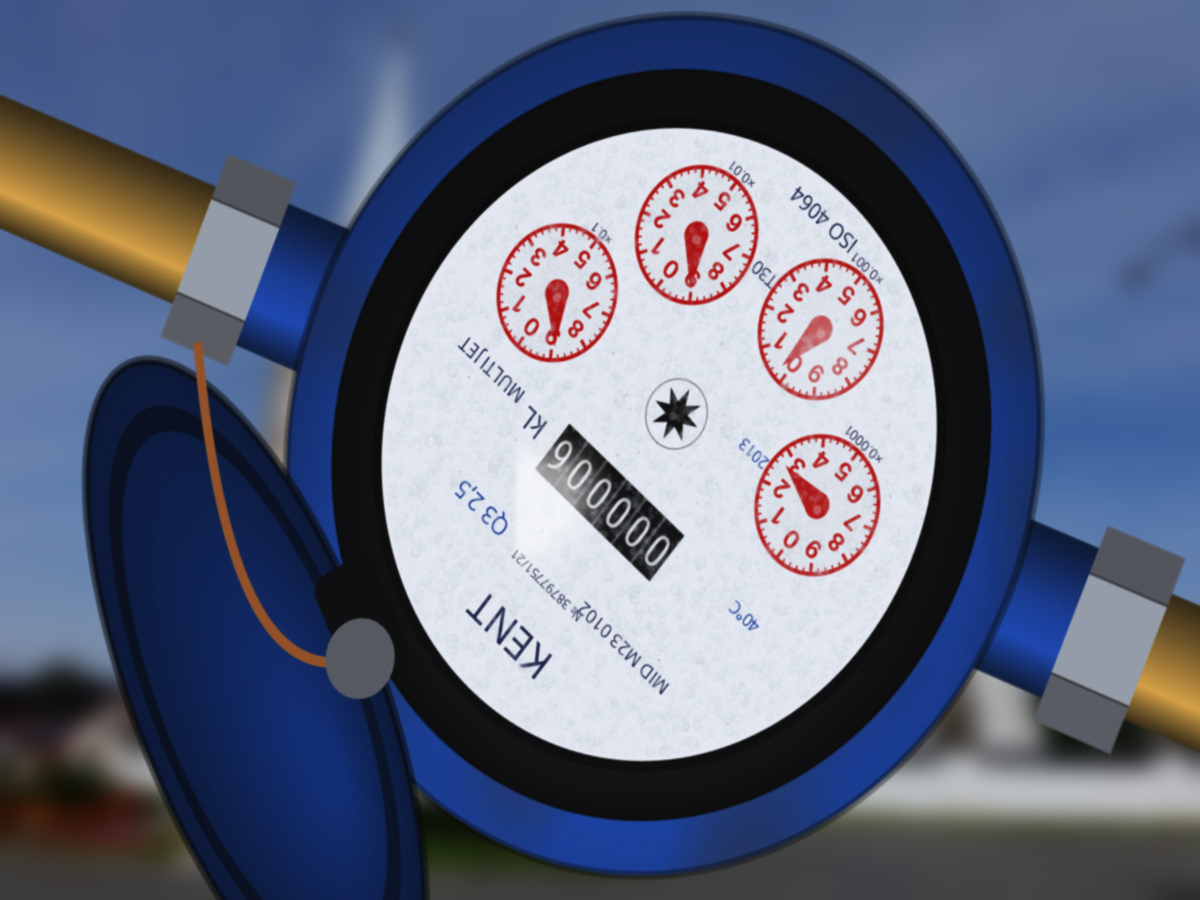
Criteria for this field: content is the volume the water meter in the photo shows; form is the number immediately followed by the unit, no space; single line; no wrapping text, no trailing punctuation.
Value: 6.8902kL
